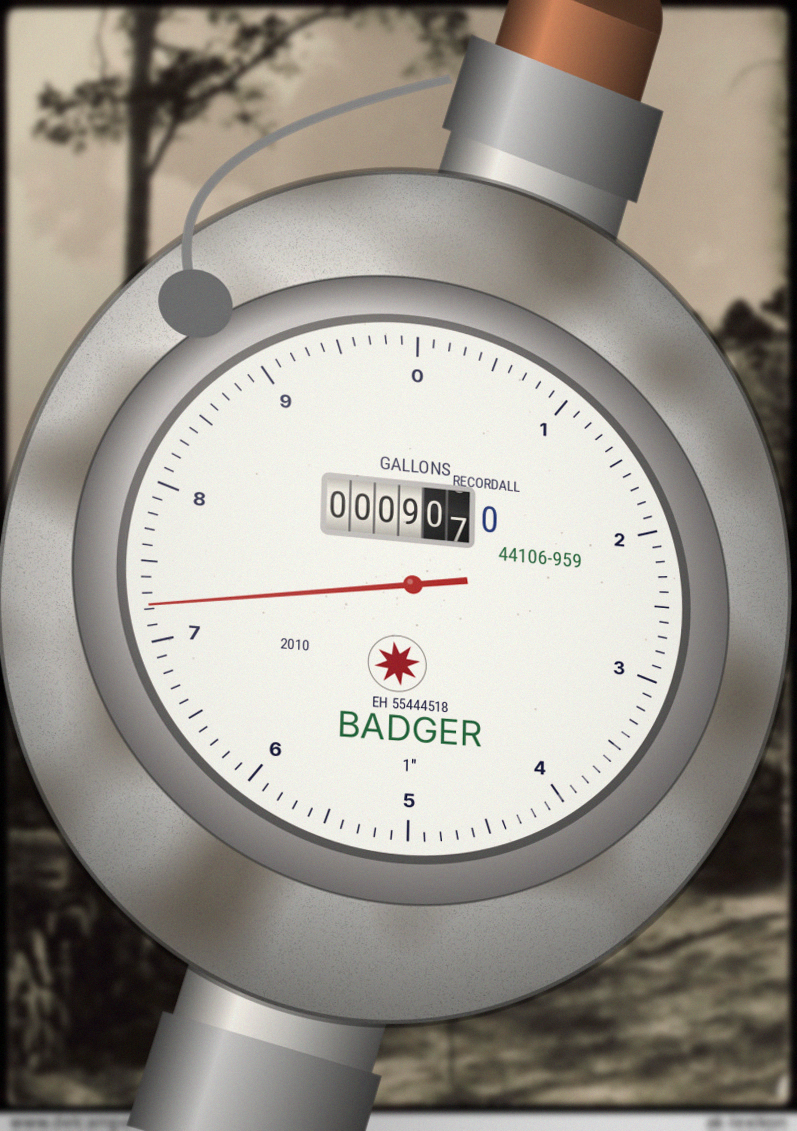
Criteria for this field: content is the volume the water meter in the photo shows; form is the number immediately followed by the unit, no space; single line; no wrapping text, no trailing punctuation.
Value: 9067.2gal
